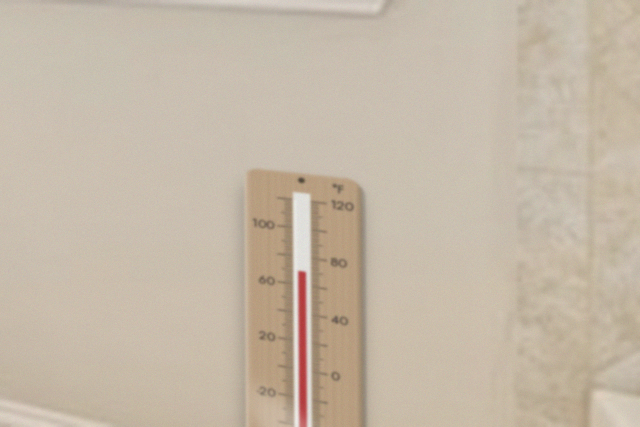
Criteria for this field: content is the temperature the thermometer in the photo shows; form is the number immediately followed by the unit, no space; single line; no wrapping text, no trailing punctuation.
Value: 70°F
